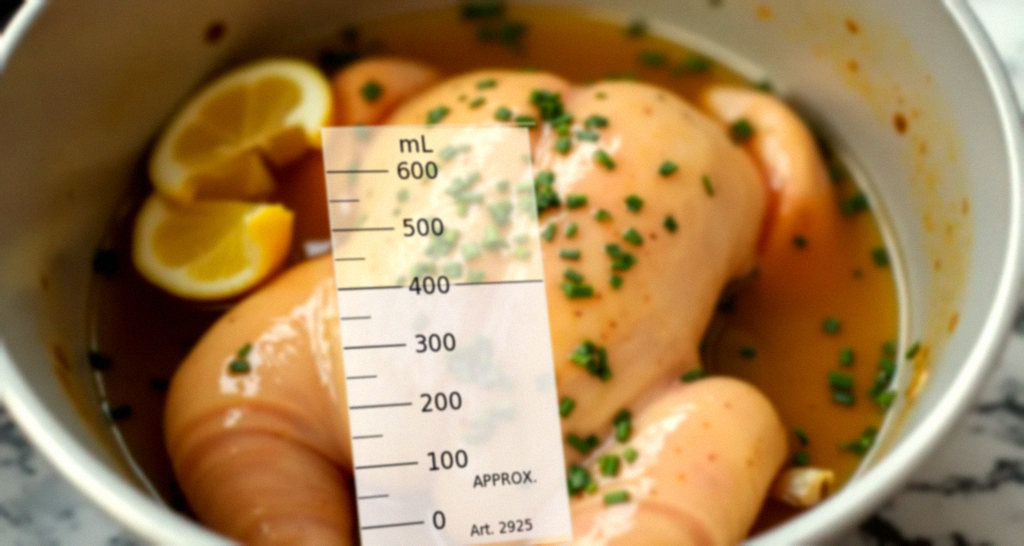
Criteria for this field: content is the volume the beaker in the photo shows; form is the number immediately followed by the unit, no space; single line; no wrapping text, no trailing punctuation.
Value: 400mL
